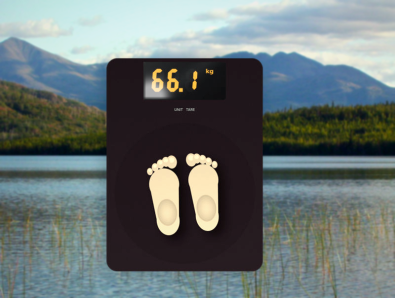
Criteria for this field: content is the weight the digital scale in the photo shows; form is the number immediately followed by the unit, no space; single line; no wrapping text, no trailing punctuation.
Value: 66.1kg
